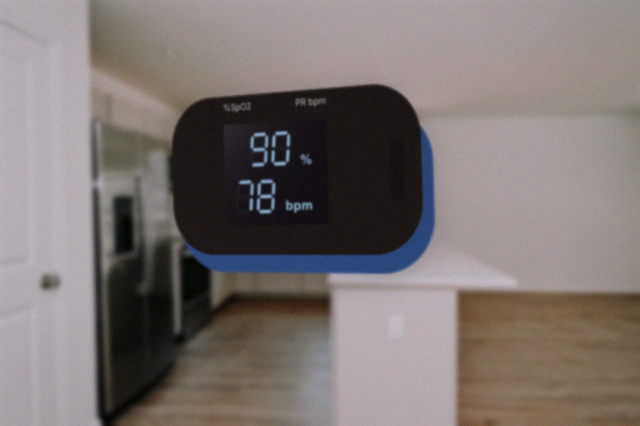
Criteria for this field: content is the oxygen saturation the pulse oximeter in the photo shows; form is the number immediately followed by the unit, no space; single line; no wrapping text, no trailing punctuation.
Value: 90%
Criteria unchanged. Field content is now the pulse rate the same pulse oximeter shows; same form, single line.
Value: 78bpm
